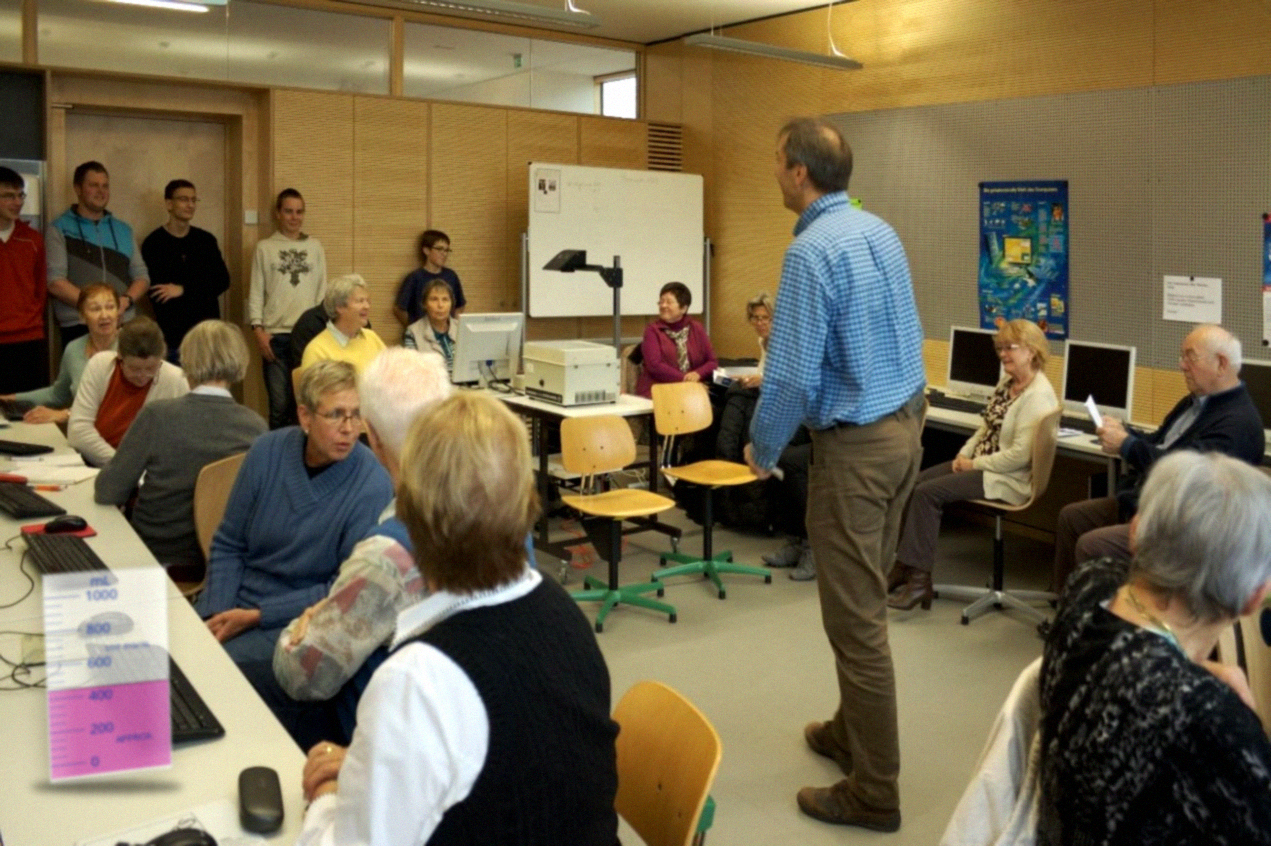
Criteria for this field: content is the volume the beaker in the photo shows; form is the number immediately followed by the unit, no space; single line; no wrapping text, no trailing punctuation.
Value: 450mL
